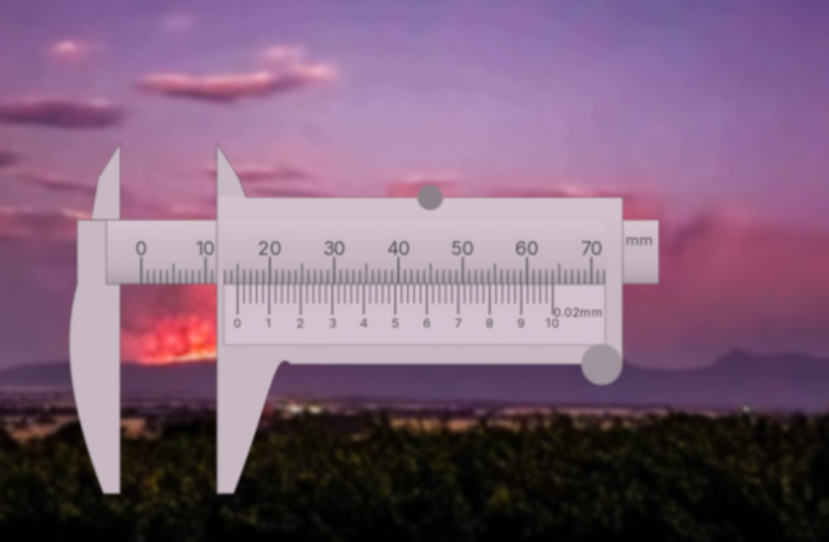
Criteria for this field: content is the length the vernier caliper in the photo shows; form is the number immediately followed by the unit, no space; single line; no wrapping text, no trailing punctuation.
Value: 15.0mm
